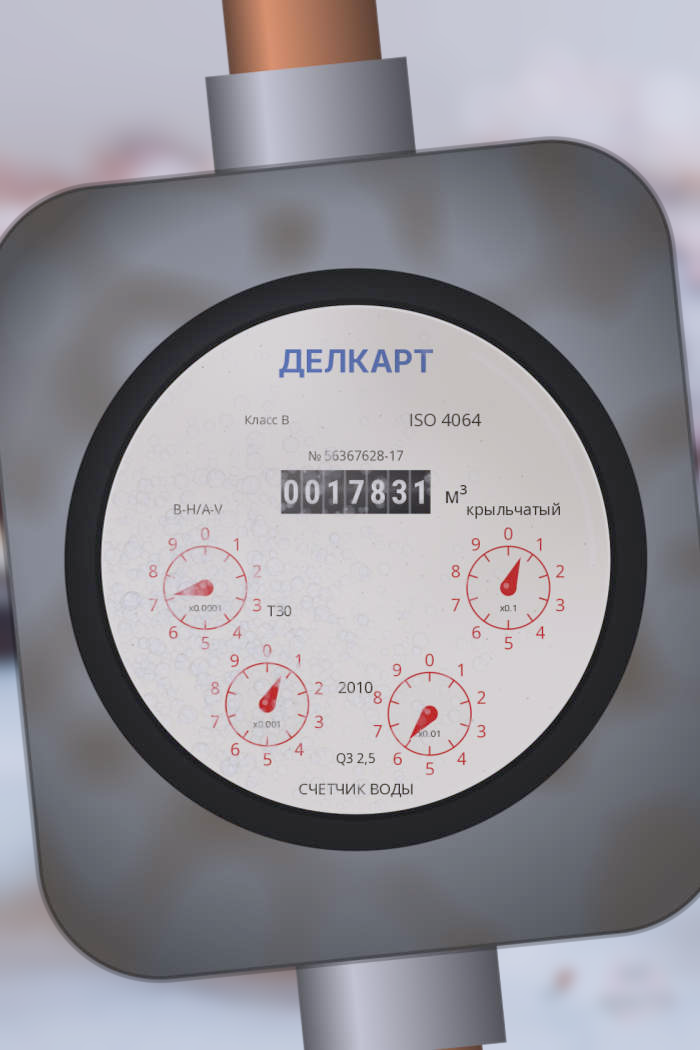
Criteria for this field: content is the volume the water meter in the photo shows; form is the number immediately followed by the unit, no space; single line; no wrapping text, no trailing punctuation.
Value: 17831.0607m³
